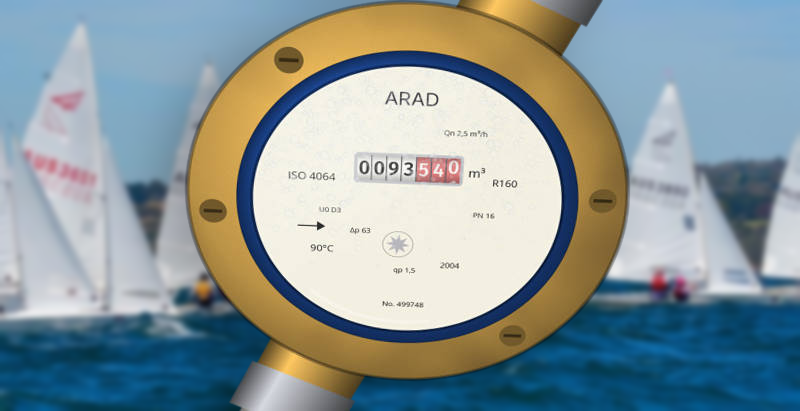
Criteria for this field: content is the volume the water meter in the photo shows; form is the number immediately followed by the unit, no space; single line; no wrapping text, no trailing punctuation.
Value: 93.540m³
